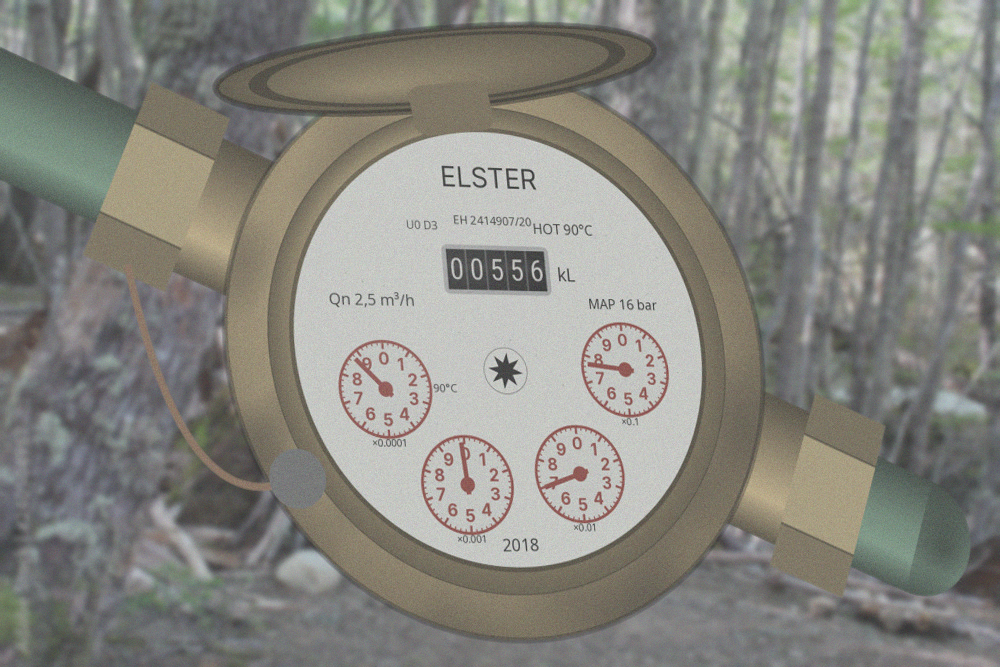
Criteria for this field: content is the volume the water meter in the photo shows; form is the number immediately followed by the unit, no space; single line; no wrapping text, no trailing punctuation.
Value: 556.7698kL
